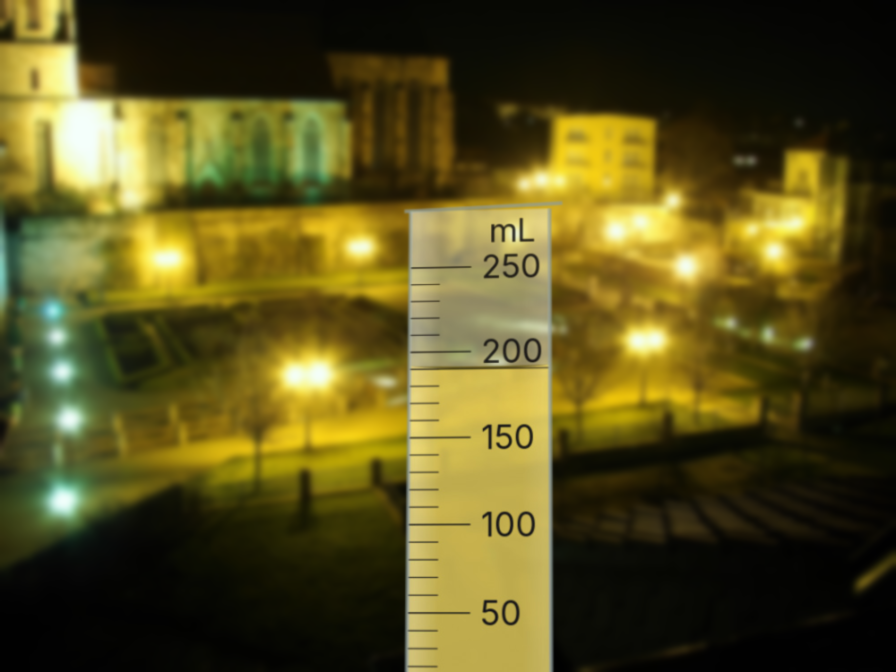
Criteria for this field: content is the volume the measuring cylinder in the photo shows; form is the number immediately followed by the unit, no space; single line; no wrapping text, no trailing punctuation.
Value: 190mL
